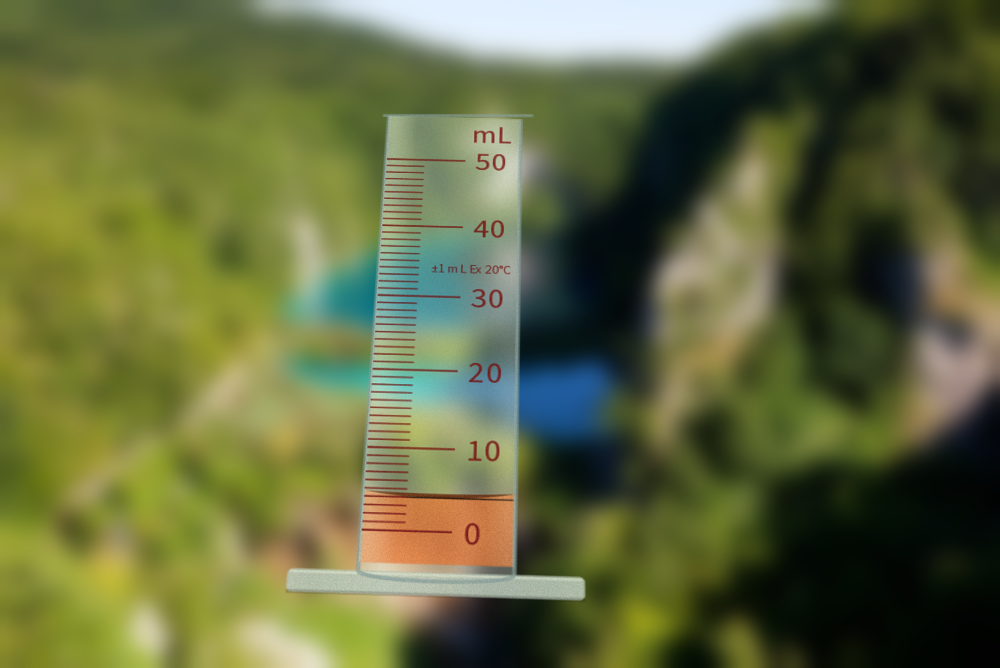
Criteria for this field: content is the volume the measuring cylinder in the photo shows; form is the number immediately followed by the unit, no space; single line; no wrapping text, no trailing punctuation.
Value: 4mL
